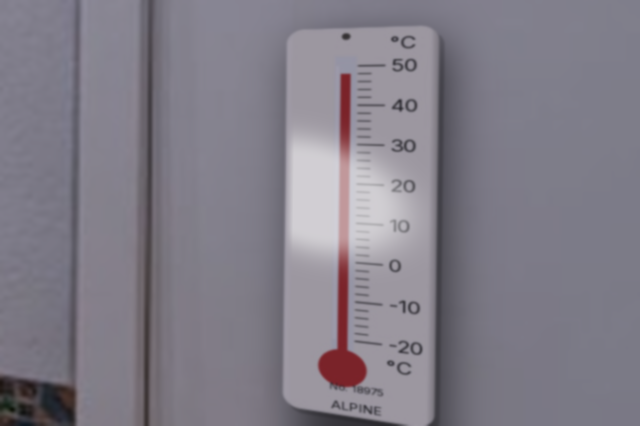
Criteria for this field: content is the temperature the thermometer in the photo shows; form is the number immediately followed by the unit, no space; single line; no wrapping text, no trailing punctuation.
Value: 48°C
